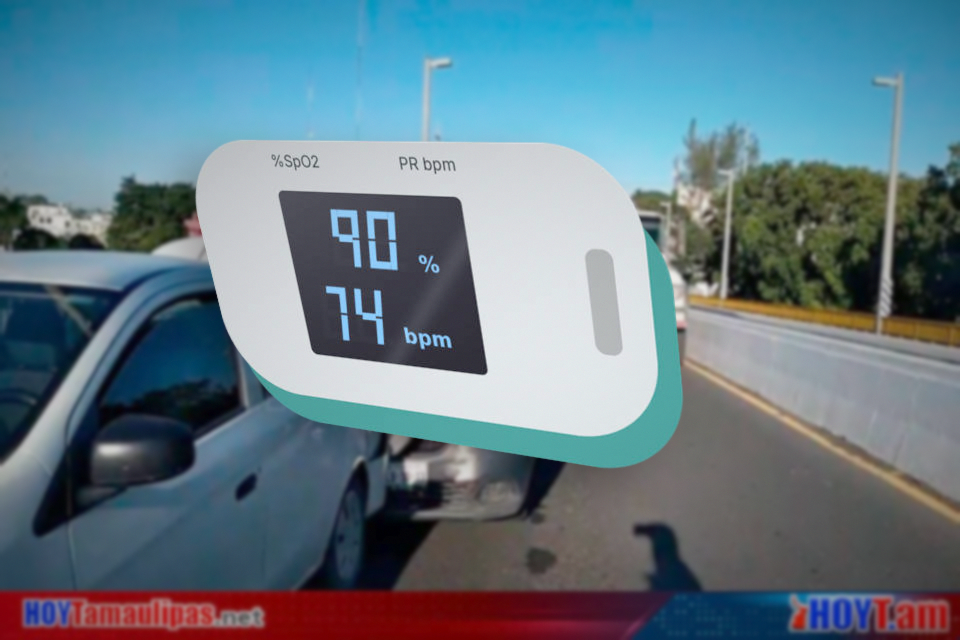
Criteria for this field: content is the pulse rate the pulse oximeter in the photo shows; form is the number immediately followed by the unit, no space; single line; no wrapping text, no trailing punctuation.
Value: 74bpm
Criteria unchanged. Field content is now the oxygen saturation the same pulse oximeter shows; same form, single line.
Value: 90%
